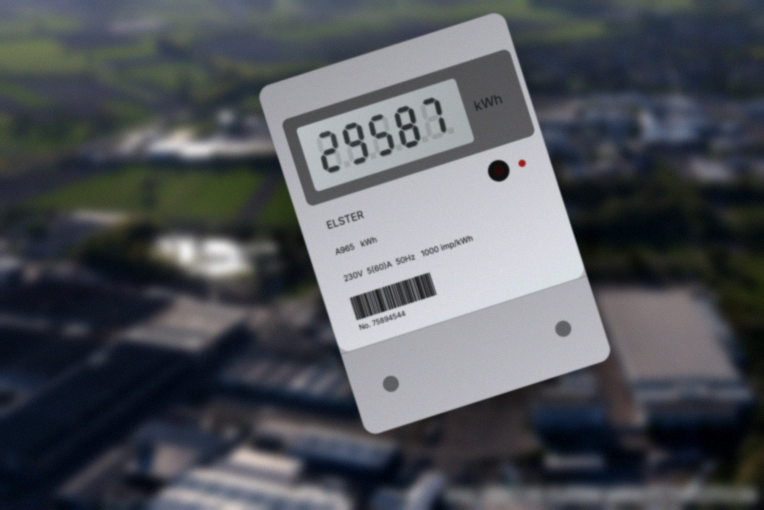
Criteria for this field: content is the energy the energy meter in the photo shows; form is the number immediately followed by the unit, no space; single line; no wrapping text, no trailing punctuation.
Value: 29587kWh
